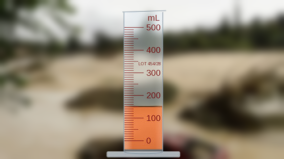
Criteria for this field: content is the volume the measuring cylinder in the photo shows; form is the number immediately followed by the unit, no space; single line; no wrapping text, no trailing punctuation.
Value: 150mL
